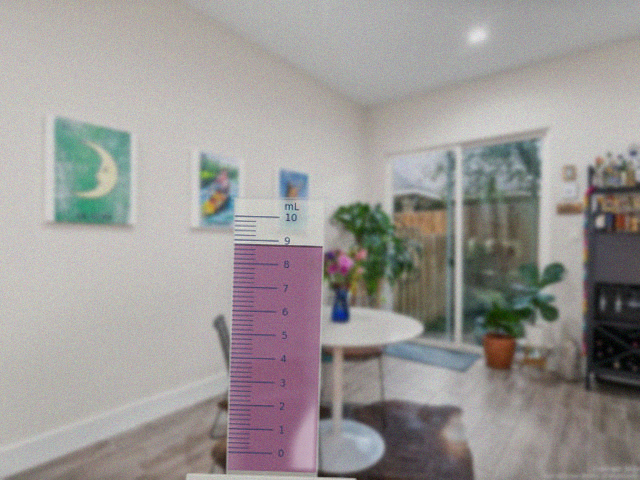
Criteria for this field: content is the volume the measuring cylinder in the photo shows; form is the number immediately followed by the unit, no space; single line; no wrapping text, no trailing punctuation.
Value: 8.8mL
